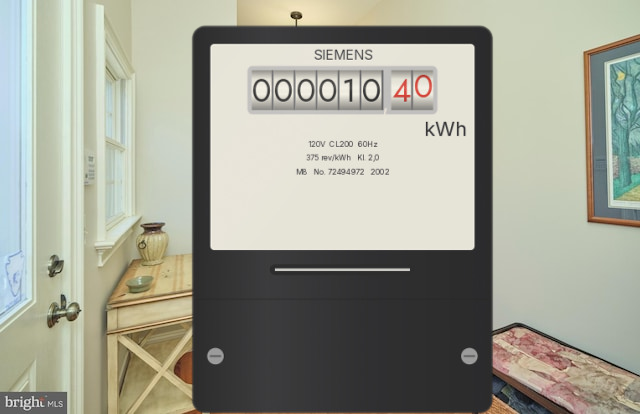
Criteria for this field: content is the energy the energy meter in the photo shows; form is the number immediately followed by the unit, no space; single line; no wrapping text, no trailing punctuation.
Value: 10.40kWh
